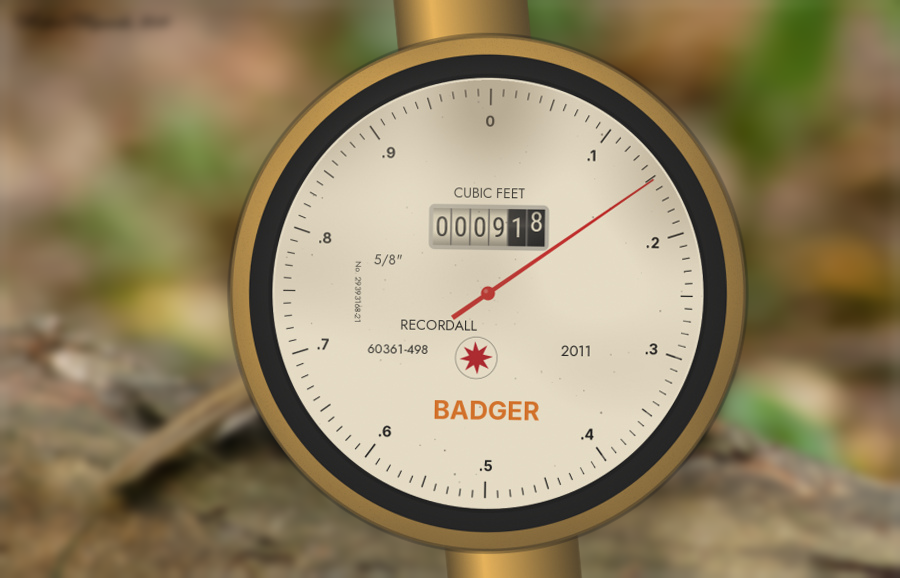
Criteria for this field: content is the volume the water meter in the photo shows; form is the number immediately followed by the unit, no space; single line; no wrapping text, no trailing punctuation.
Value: 918.15ft³
